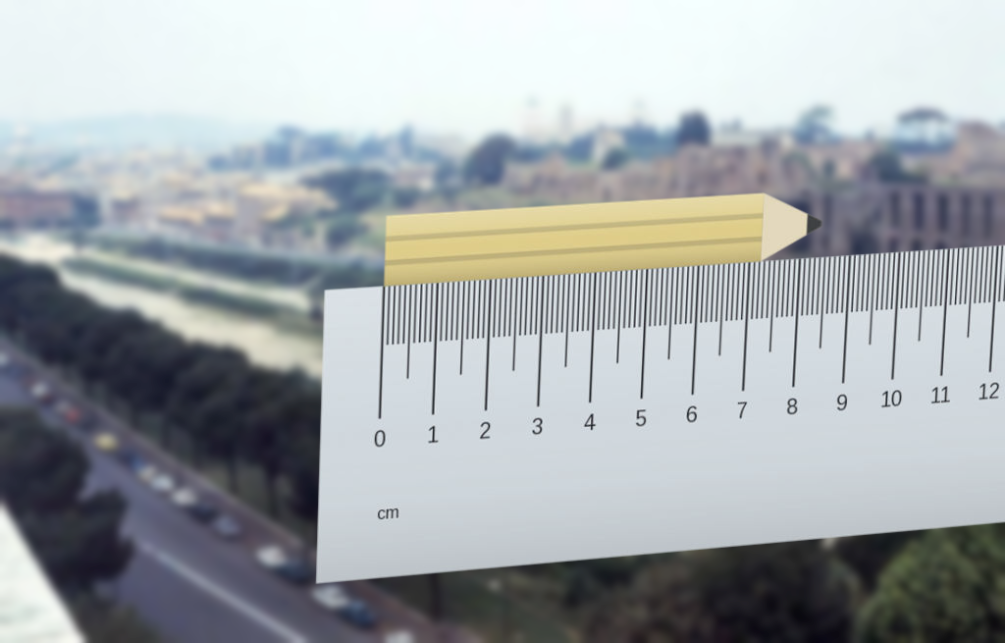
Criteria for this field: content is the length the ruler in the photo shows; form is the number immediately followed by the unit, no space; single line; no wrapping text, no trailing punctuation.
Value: 8.4cm
